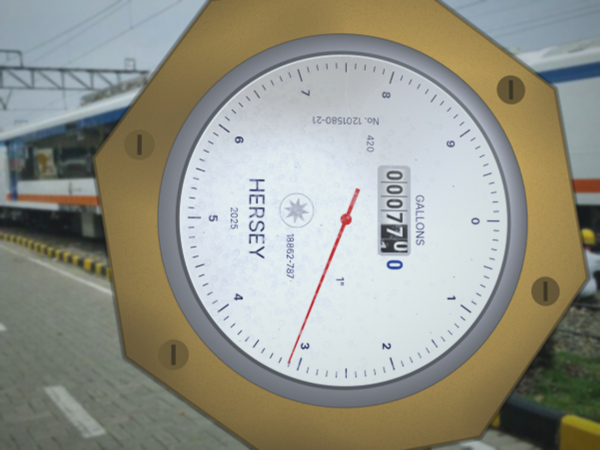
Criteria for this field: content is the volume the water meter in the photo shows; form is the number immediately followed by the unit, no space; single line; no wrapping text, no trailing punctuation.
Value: 7703.1gal
